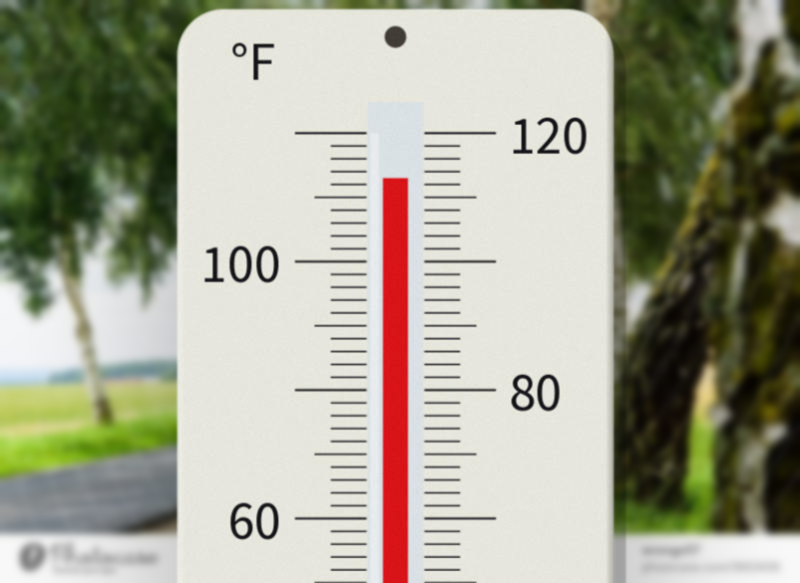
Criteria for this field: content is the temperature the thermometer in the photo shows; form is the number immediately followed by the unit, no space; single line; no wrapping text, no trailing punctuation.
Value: 113°F
